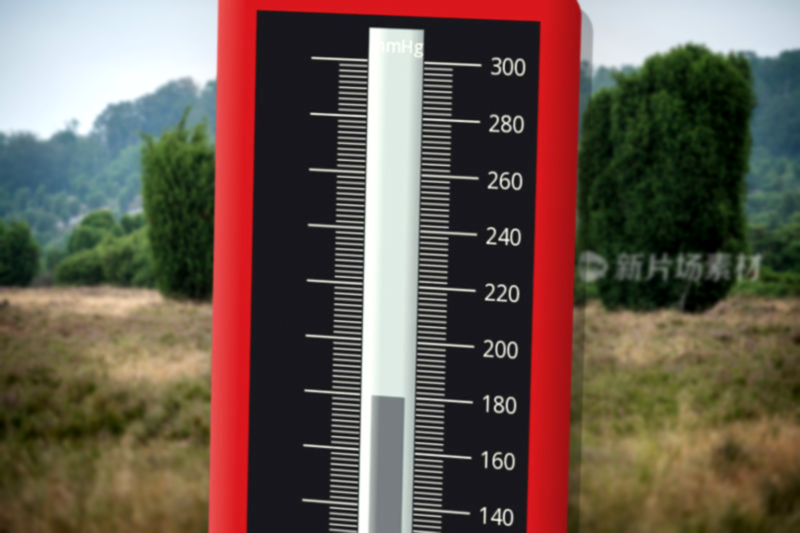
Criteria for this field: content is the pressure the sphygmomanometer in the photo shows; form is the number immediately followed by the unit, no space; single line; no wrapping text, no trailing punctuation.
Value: 180mmHg
